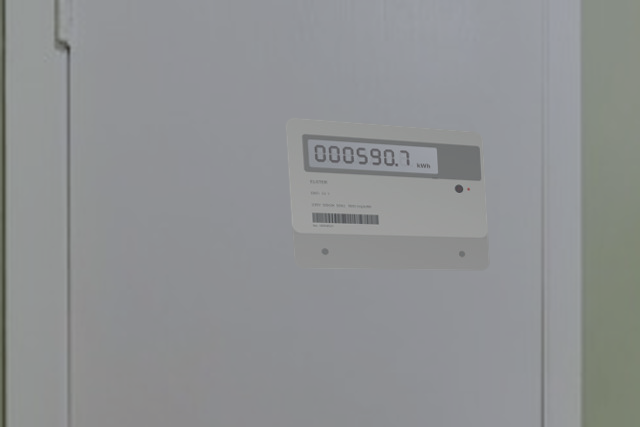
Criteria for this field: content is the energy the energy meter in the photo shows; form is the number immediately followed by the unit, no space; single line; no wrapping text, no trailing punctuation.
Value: 590.7kWh
